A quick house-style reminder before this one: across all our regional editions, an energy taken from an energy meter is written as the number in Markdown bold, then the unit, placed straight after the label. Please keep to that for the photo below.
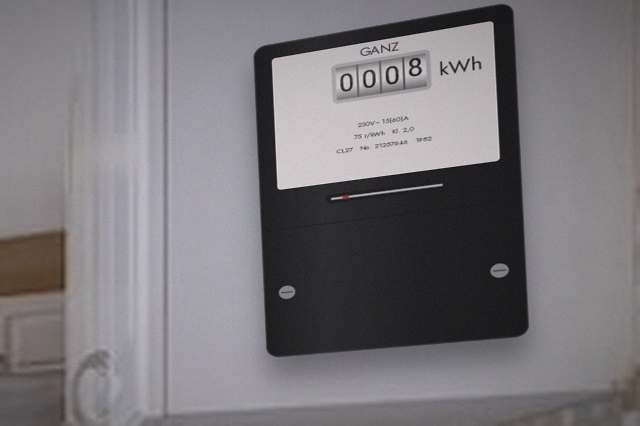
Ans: **8** kWh
